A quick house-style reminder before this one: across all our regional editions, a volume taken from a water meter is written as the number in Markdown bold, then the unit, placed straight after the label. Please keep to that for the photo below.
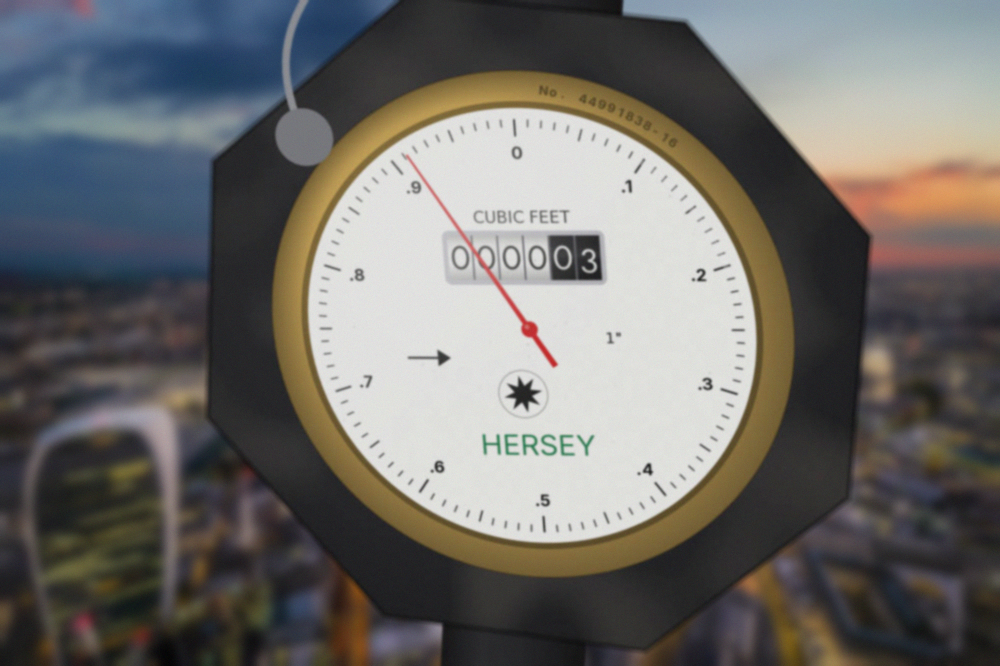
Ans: **2.91** ft³
